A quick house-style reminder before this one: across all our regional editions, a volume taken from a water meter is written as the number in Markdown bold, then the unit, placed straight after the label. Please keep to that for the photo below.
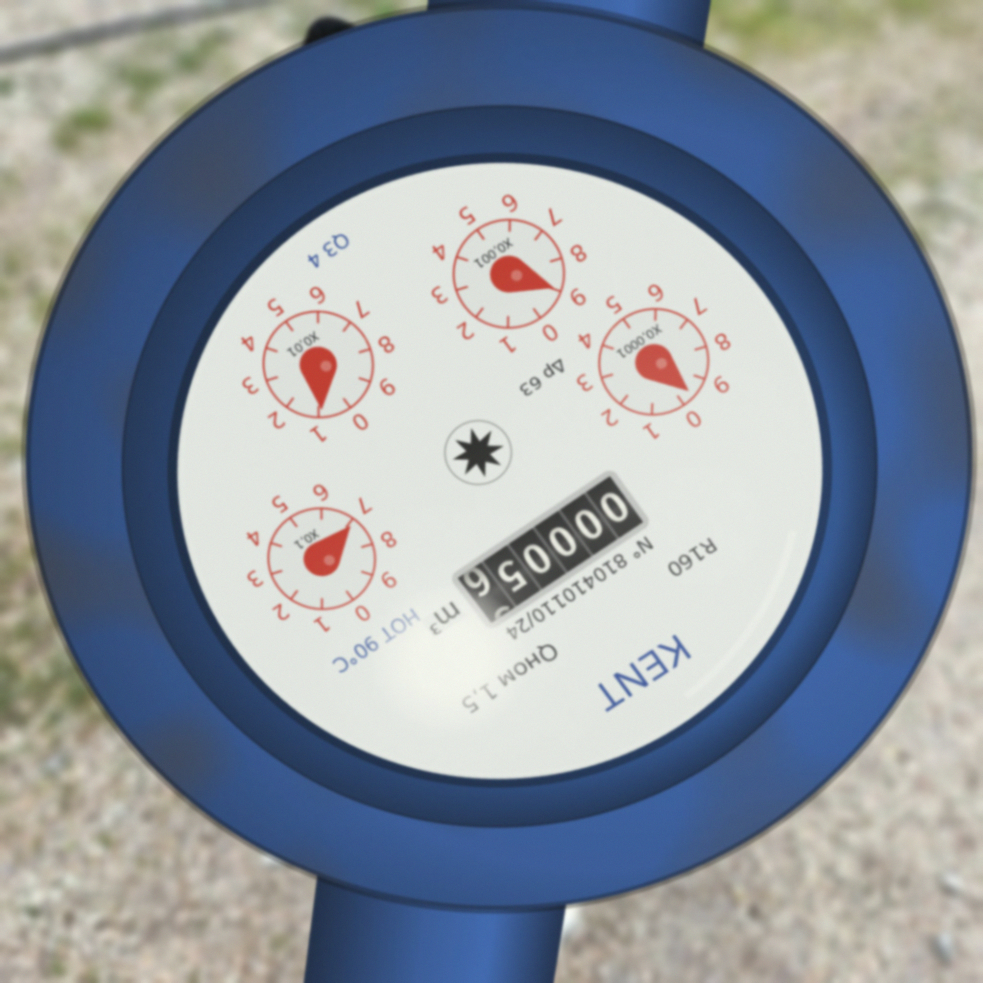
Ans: **55.7089** m³
